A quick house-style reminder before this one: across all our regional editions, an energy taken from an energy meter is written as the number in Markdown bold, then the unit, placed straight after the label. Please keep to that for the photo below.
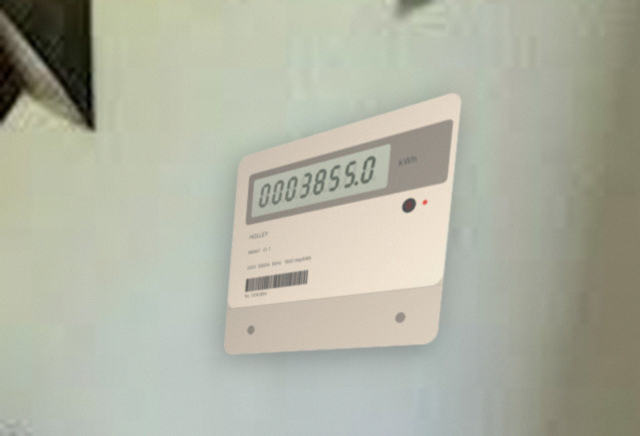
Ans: **3855.0** kWh
